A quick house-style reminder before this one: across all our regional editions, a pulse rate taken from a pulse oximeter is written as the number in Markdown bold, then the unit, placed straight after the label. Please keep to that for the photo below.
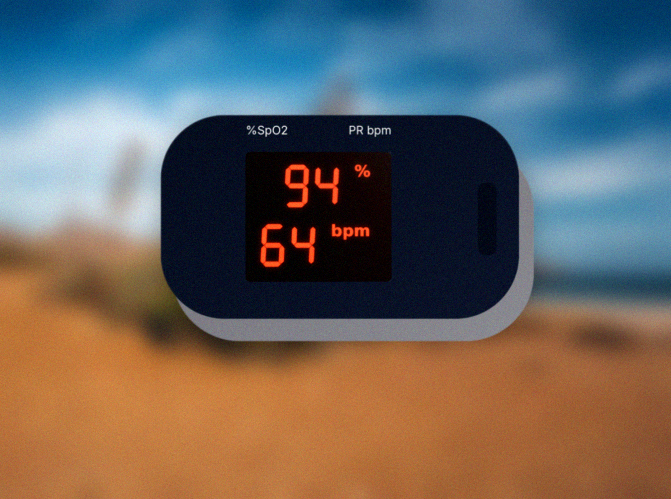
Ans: **64** bpm
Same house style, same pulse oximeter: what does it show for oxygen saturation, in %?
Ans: **94** %
